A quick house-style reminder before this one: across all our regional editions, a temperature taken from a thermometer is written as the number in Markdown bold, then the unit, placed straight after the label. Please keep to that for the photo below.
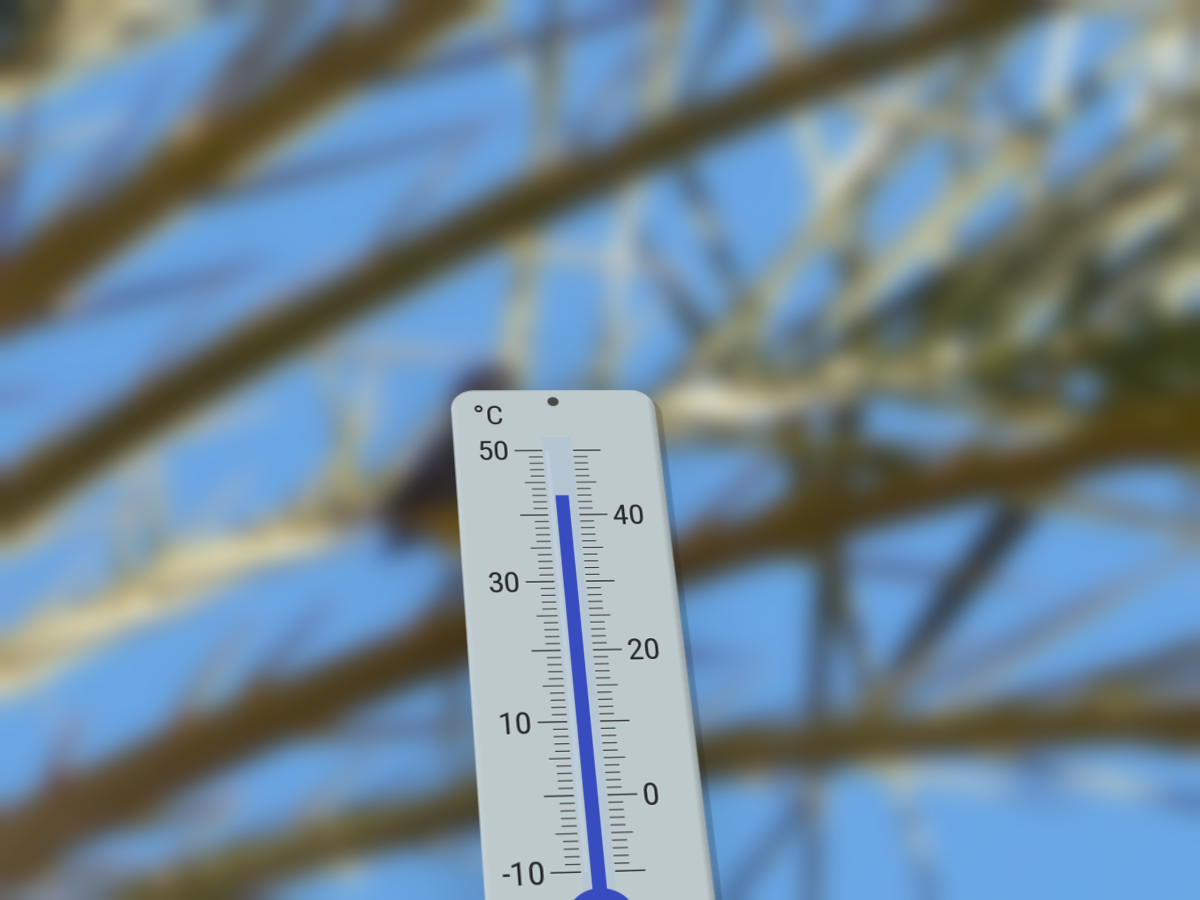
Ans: **43** °C
